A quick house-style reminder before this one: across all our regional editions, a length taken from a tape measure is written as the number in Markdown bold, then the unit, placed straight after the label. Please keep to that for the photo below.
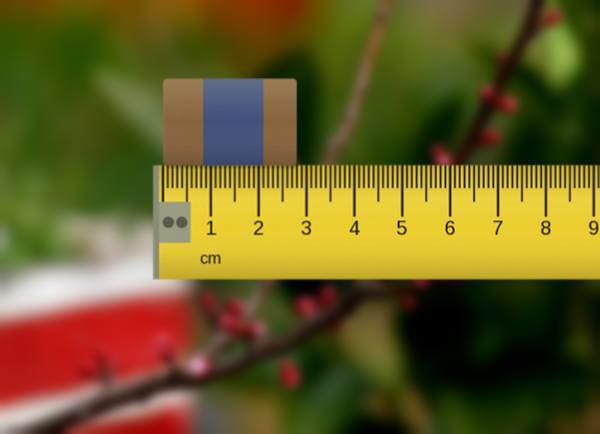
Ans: **2.8** cm
